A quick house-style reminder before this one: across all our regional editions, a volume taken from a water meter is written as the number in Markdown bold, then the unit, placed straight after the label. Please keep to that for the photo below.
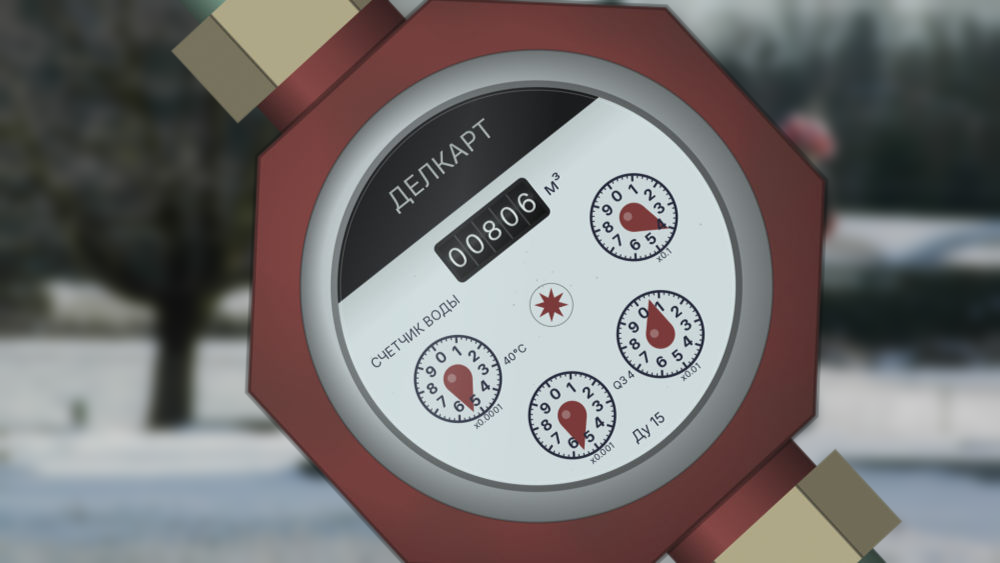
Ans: **806.4055** m³
